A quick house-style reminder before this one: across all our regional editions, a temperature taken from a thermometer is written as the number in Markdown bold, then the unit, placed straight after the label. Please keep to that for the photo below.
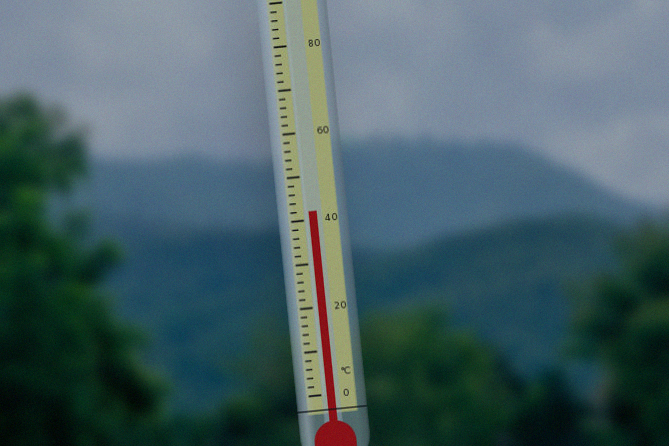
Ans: **42** °C
